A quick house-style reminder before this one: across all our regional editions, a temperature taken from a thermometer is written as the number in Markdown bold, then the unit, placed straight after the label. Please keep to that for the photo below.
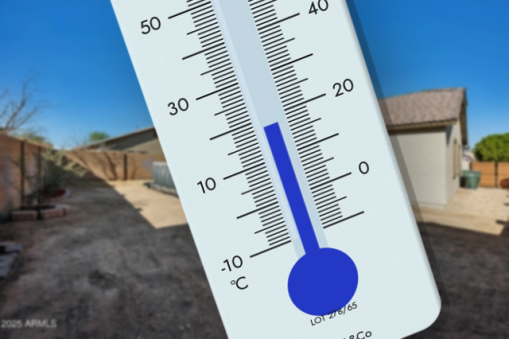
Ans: **18** °C
